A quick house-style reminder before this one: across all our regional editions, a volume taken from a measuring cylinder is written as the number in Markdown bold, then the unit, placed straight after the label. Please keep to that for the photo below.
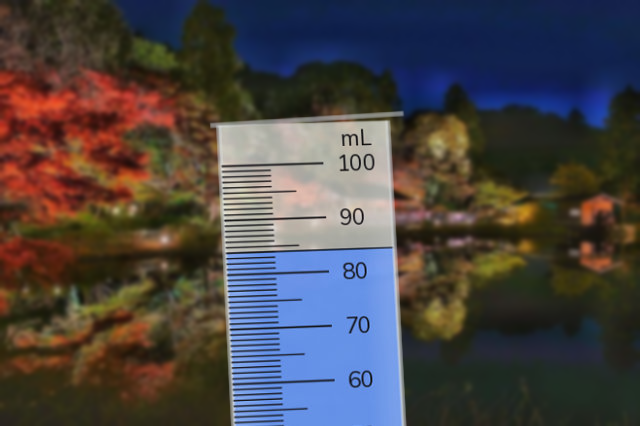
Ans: **84** mL
